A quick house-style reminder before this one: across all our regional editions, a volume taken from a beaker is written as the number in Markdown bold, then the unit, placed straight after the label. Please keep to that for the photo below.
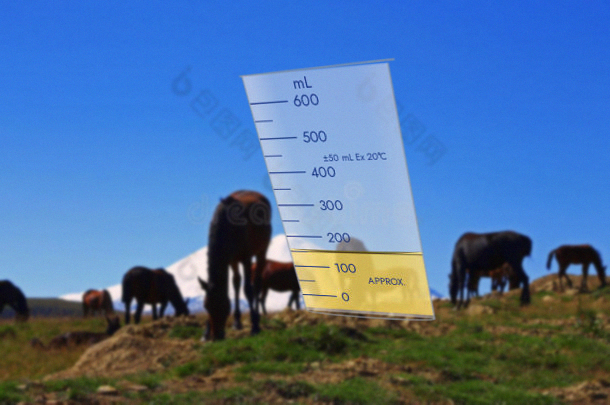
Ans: **150** mL
